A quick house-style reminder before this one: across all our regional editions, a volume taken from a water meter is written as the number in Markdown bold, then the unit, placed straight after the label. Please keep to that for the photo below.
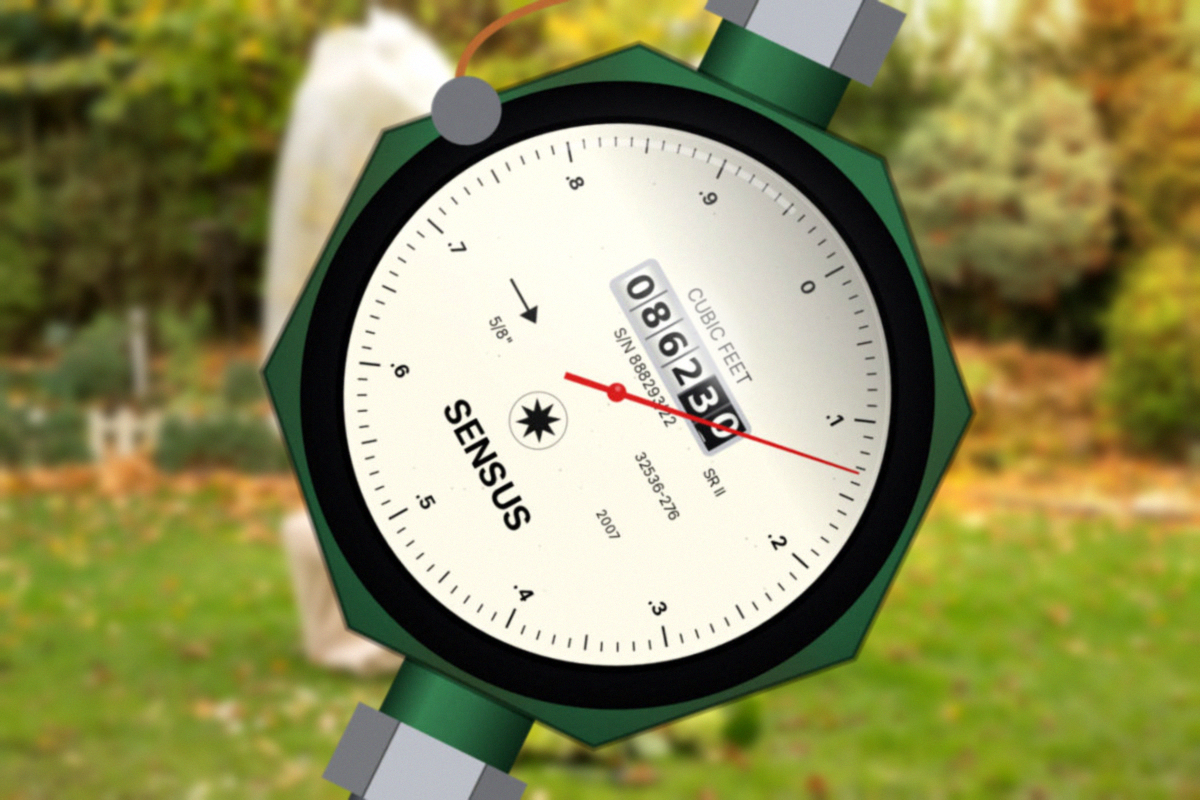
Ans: **86230.13** ft³
